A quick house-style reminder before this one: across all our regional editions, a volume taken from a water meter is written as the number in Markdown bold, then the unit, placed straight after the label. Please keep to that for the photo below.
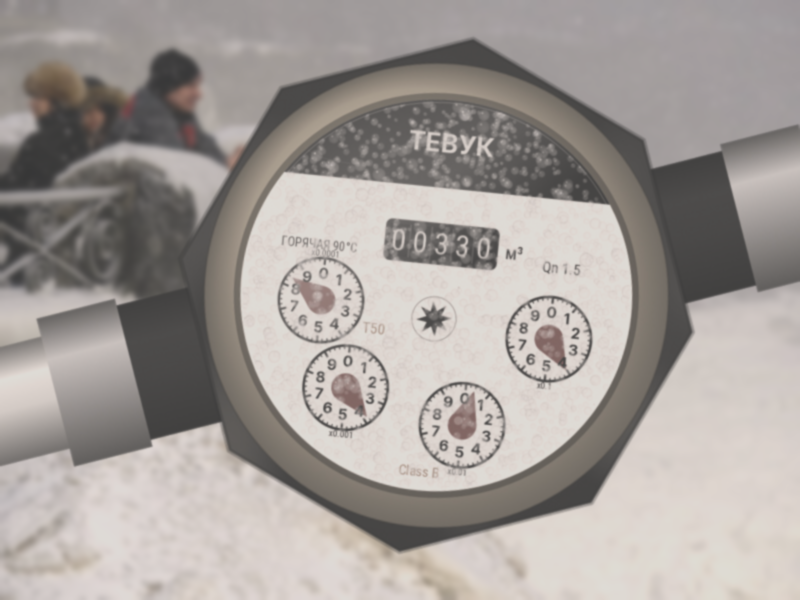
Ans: **330.4038** m³
